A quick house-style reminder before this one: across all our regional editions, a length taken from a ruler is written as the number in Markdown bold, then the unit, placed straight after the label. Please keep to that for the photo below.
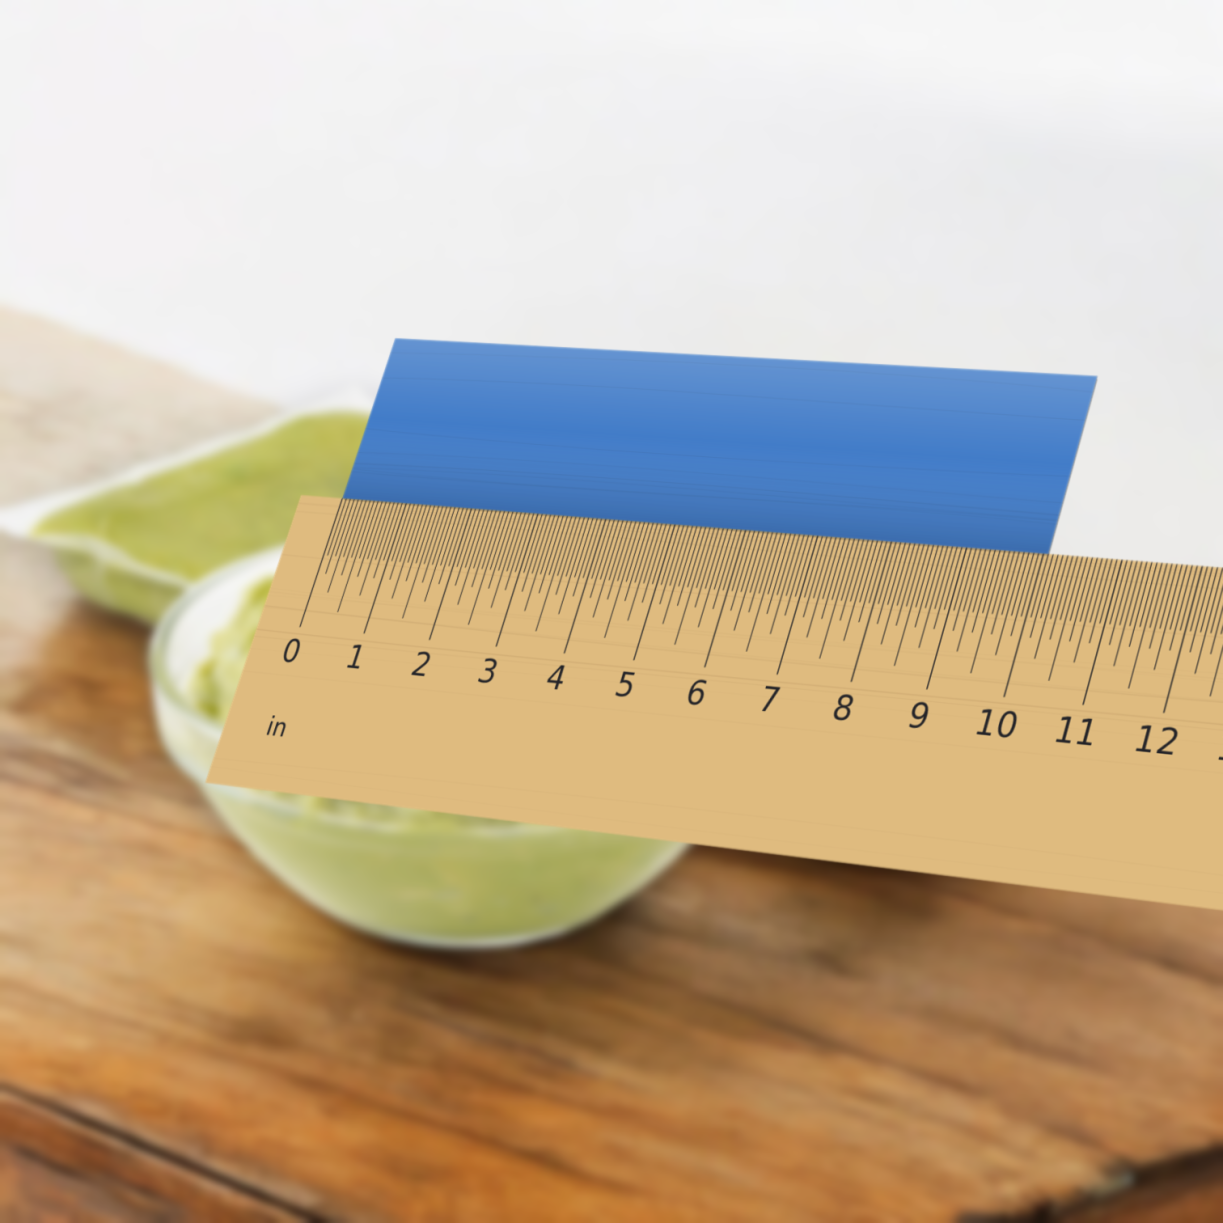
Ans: **10.0625** in
